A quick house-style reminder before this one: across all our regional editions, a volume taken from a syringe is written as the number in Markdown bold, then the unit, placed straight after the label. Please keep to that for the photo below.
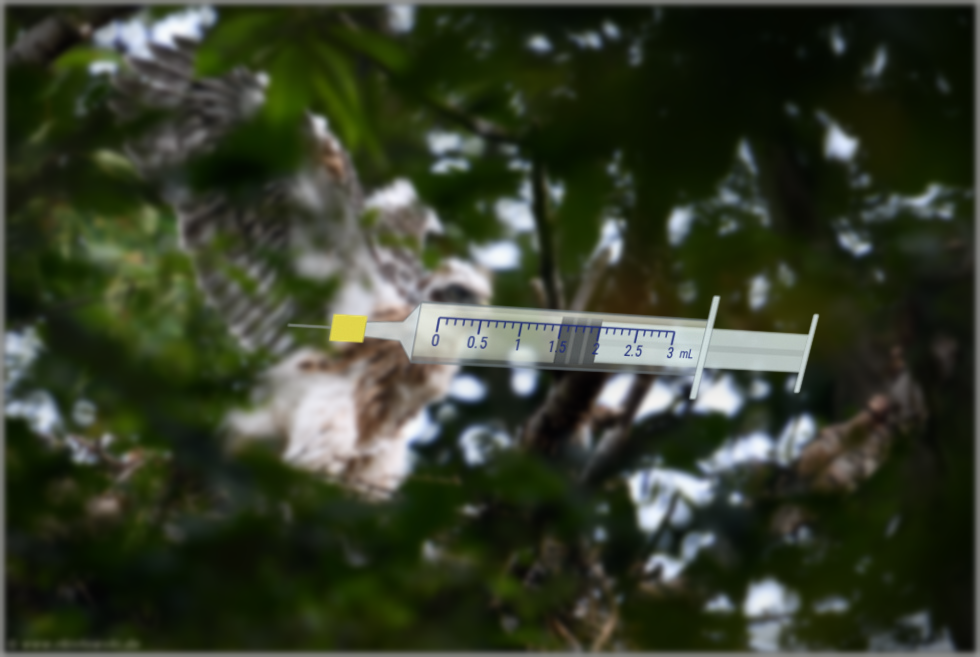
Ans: **1.5** mL
